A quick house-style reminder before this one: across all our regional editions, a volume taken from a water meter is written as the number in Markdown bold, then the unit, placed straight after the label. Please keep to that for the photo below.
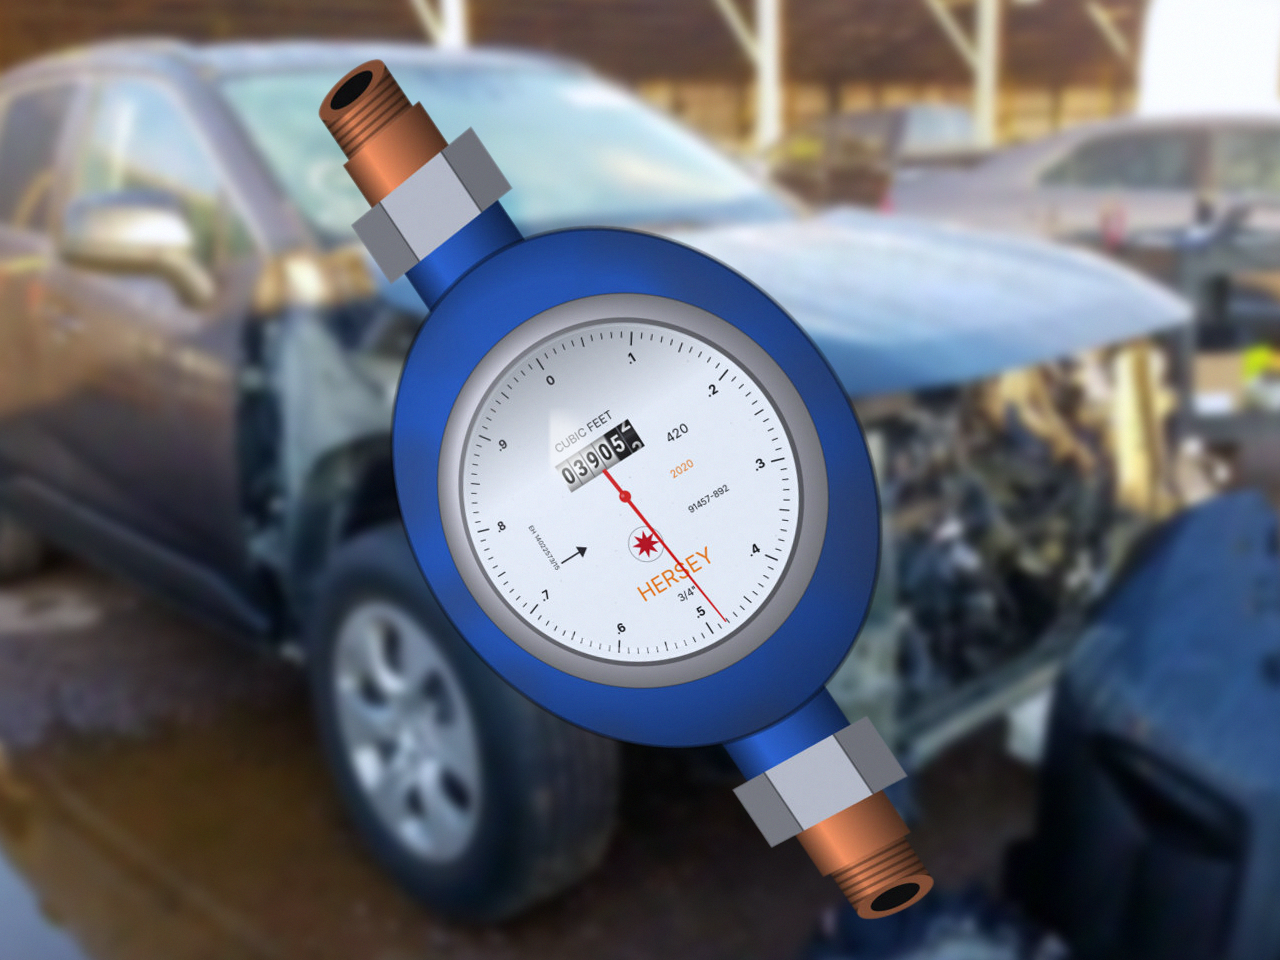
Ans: **39052.48** ft³
